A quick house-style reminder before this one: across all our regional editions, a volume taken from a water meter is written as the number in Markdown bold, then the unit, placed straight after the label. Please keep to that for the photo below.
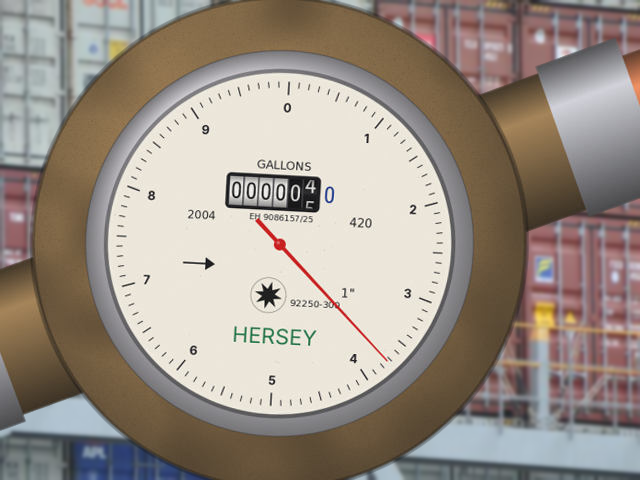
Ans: **43.7** gal
